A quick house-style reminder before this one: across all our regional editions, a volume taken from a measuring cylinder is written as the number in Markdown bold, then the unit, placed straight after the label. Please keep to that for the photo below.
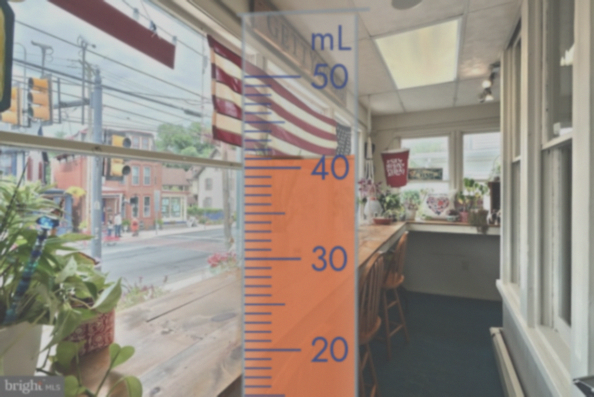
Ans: **41** mL
